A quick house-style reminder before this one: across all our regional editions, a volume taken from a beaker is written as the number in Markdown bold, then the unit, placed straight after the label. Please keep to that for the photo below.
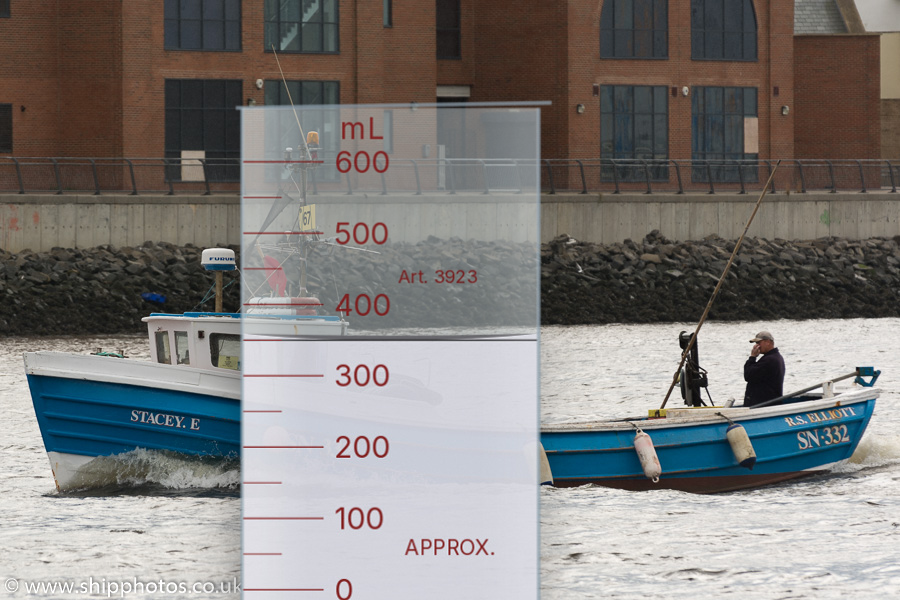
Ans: **350** mL
